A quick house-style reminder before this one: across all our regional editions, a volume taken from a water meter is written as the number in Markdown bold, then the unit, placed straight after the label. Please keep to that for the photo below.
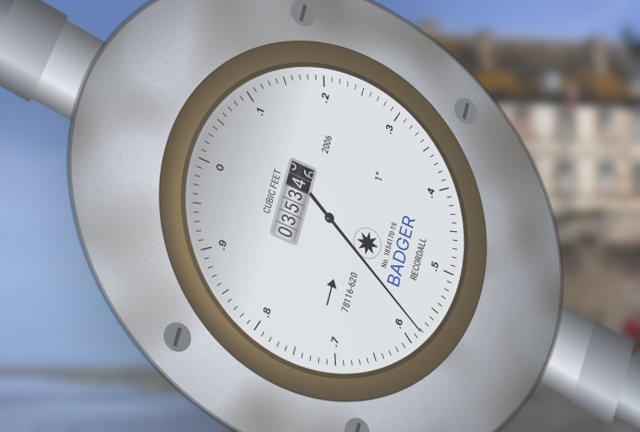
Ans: **35345.58** ft³
